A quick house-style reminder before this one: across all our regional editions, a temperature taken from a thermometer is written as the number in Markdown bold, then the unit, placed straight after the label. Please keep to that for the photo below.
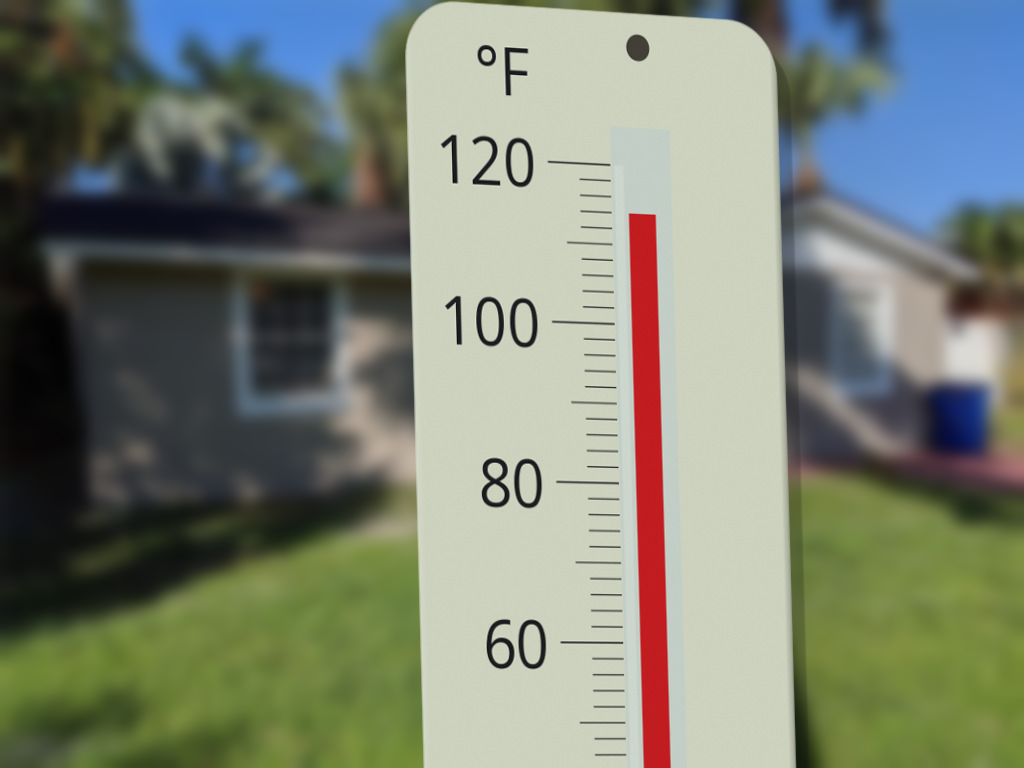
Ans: **114** °F
